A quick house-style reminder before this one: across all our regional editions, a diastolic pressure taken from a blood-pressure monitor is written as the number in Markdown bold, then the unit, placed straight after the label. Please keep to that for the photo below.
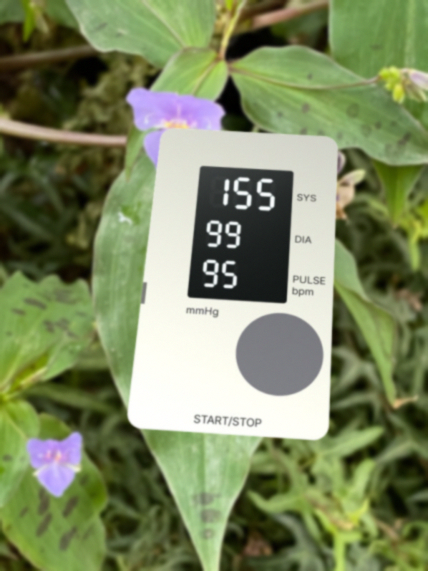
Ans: **99** mmHg
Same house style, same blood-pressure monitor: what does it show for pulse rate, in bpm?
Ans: **95** bpm
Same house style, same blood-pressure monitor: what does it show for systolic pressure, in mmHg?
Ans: **155** mmHg
